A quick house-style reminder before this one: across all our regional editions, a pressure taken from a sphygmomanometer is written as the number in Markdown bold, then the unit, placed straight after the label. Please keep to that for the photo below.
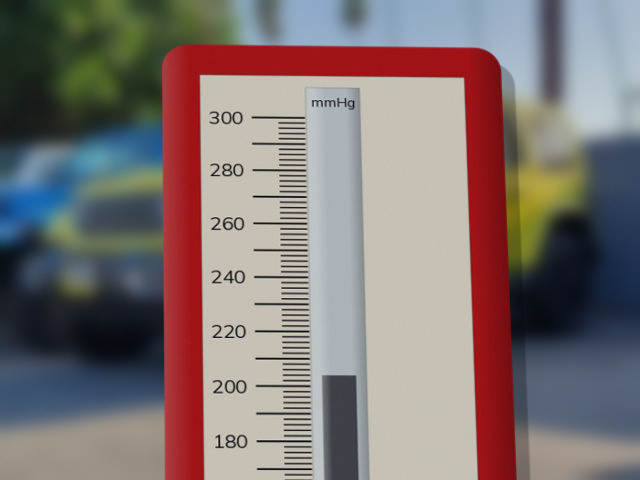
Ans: **204** mmHg
